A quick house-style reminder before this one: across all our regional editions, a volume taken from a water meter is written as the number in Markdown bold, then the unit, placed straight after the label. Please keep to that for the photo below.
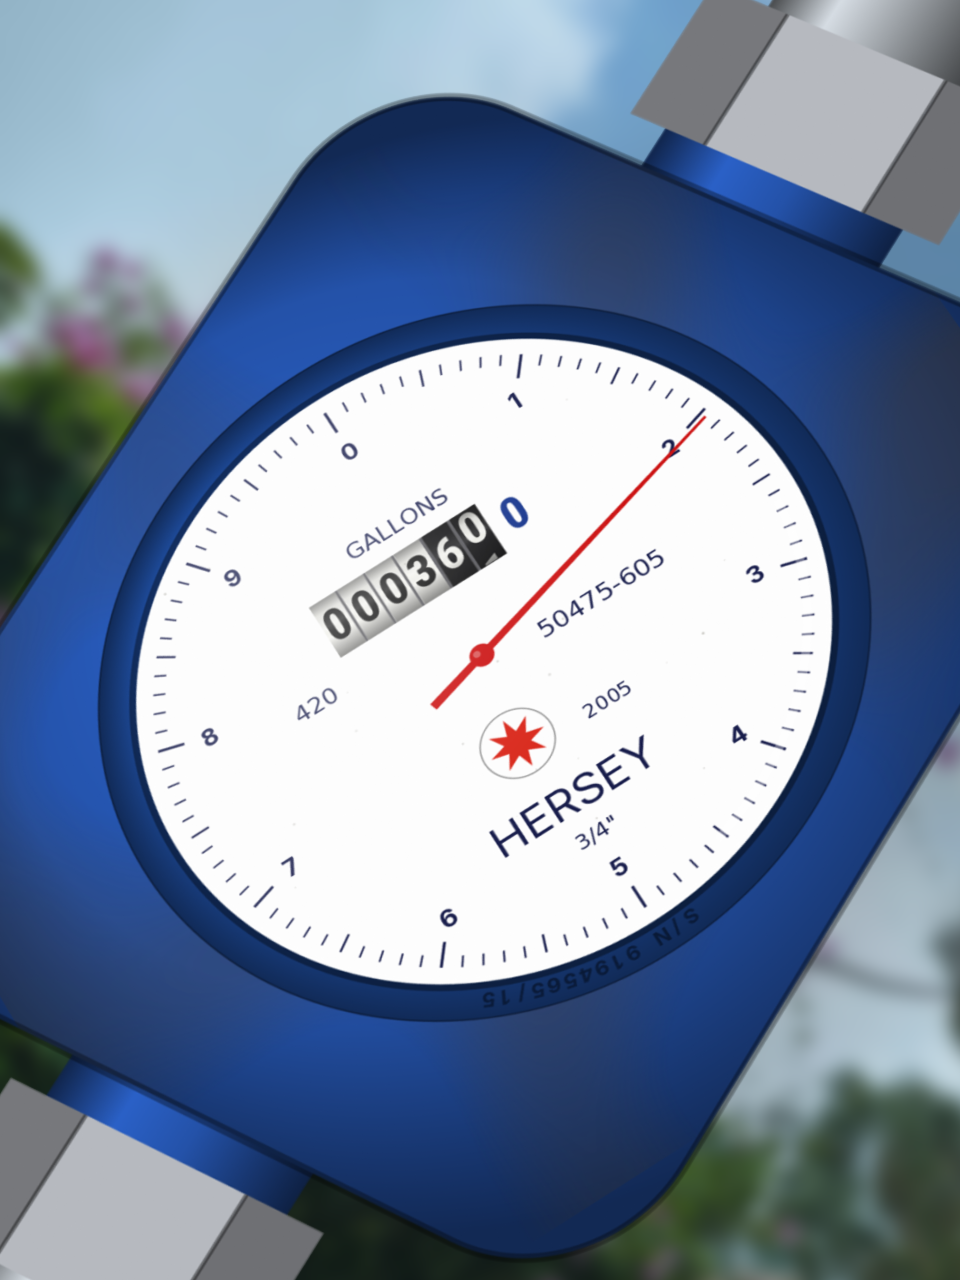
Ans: **3602.0** gal
